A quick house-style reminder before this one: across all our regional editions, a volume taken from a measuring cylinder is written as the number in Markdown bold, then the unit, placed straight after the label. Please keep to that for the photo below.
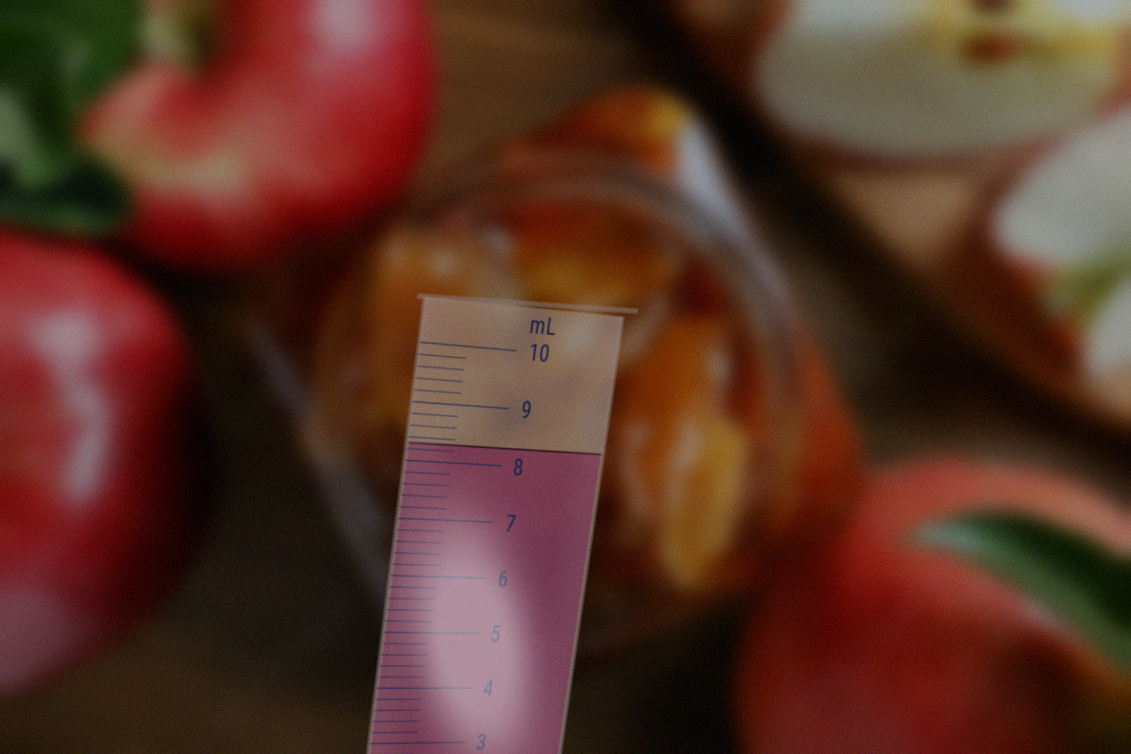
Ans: **8.3** mL
